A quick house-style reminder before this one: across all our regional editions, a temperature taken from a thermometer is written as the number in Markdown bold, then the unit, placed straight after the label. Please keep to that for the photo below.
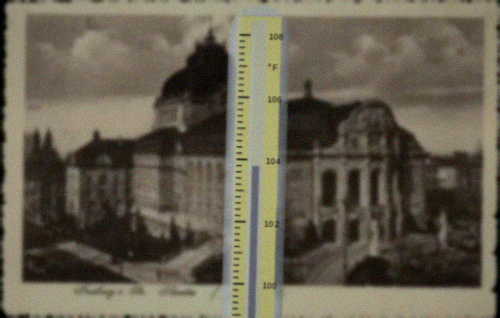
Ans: **103.8** °F
